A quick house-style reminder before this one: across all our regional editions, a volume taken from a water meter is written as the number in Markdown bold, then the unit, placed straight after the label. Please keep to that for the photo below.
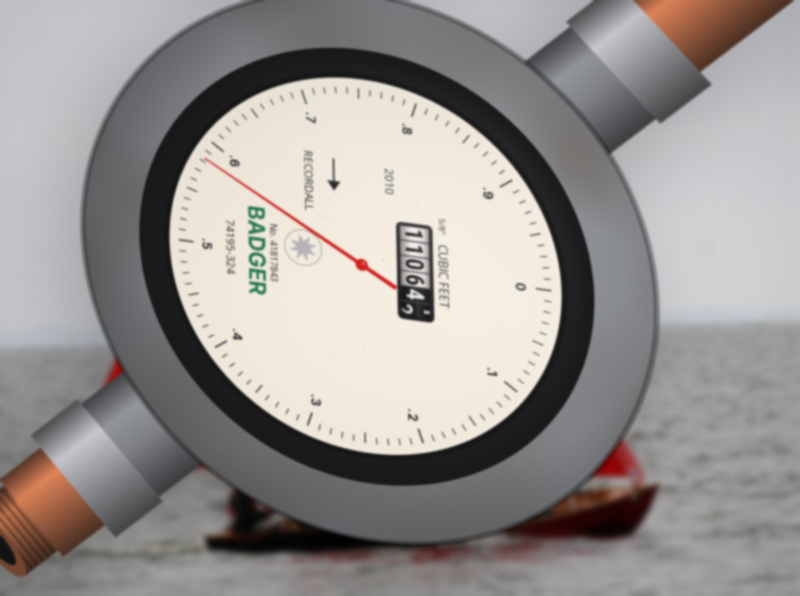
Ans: **110641.58** ft³
